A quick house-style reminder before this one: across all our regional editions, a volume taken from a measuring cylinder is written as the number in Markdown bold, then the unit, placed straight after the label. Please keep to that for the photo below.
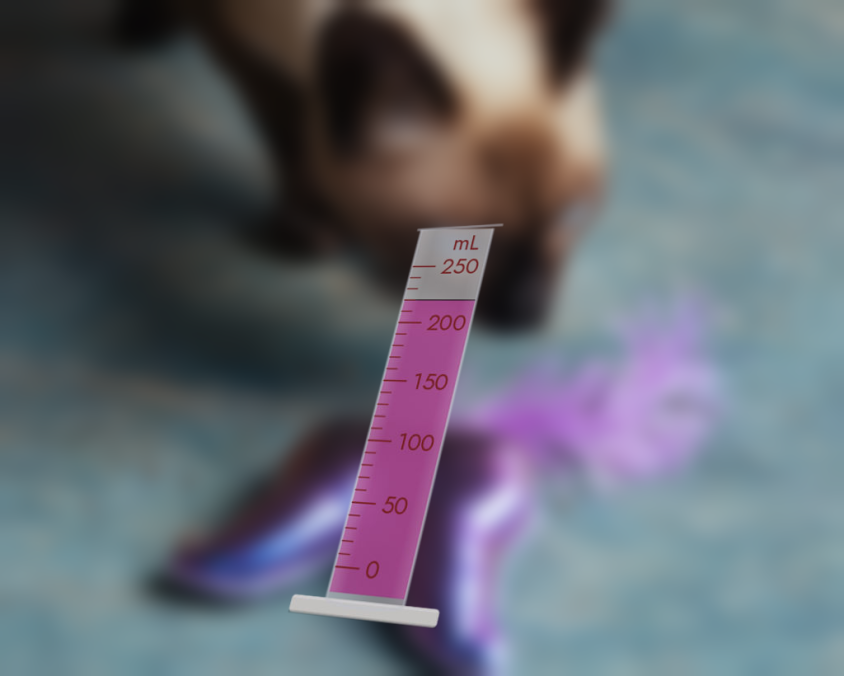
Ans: **220** mL
